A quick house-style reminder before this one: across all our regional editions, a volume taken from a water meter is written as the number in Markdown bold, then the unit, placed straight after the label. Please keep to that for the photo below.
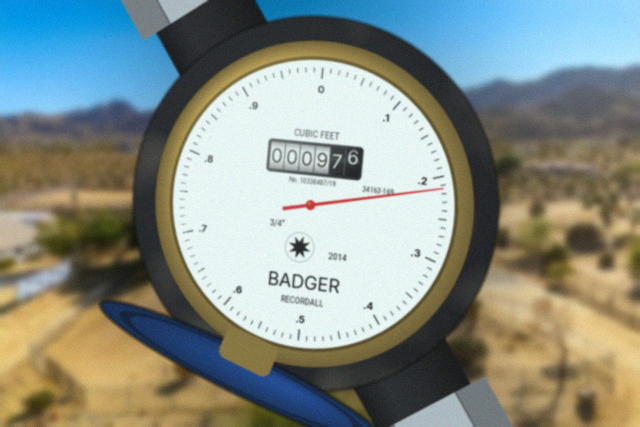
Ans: **976.21** ft³
